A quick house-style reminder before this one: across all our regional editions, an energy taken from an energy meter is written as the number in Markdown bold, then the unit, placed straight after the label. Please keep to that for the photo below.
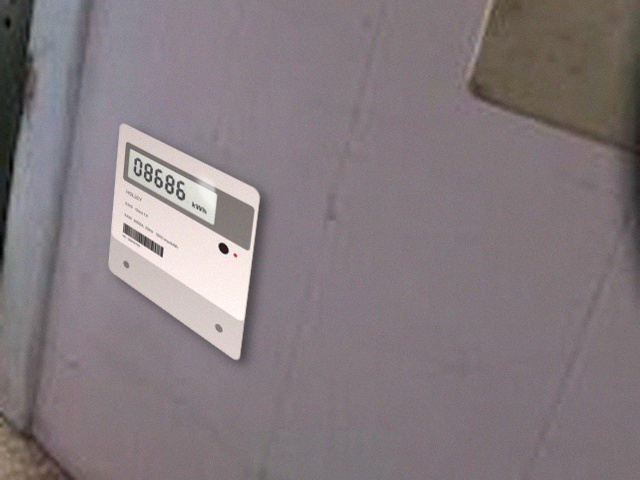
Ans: **8686** kWh
